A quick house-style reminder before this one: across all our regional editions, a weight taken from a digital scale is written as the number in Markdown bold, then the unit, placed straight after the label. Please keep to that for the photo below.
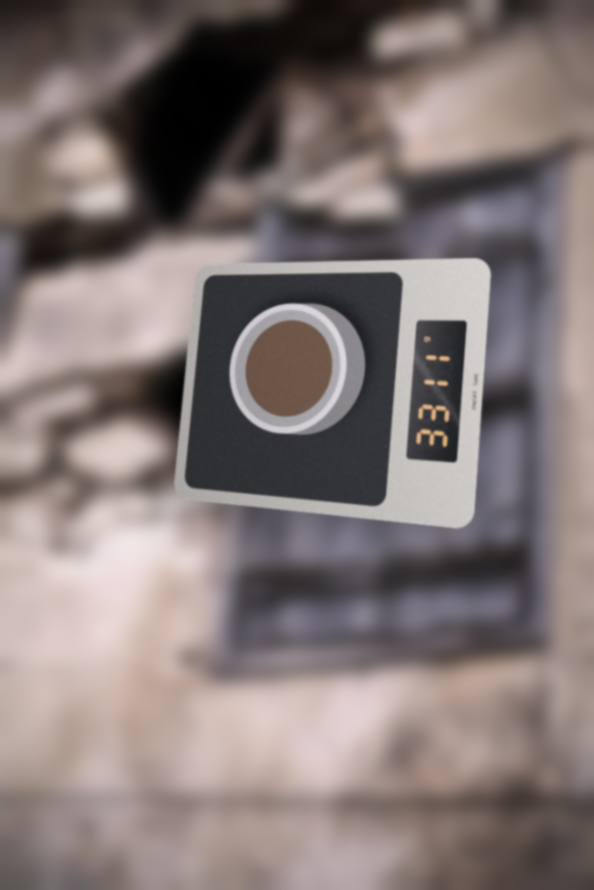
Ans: **3311** g
